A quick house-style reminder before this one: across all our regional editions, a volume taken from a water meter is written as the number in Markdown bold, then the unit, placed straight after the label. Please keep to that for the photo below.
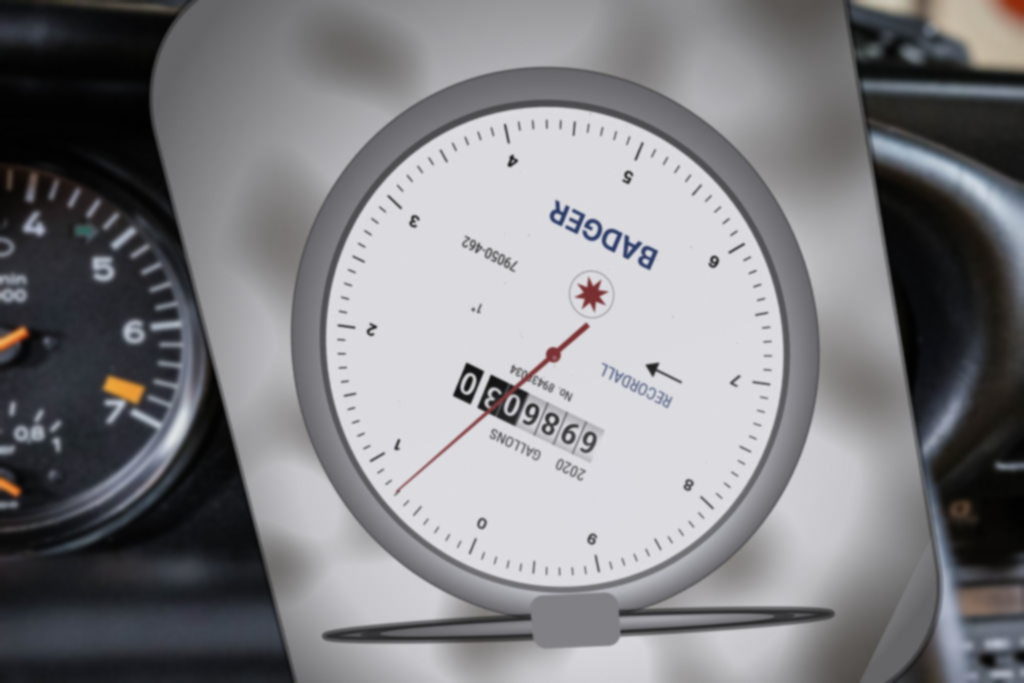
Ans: **6986030.7** gal
